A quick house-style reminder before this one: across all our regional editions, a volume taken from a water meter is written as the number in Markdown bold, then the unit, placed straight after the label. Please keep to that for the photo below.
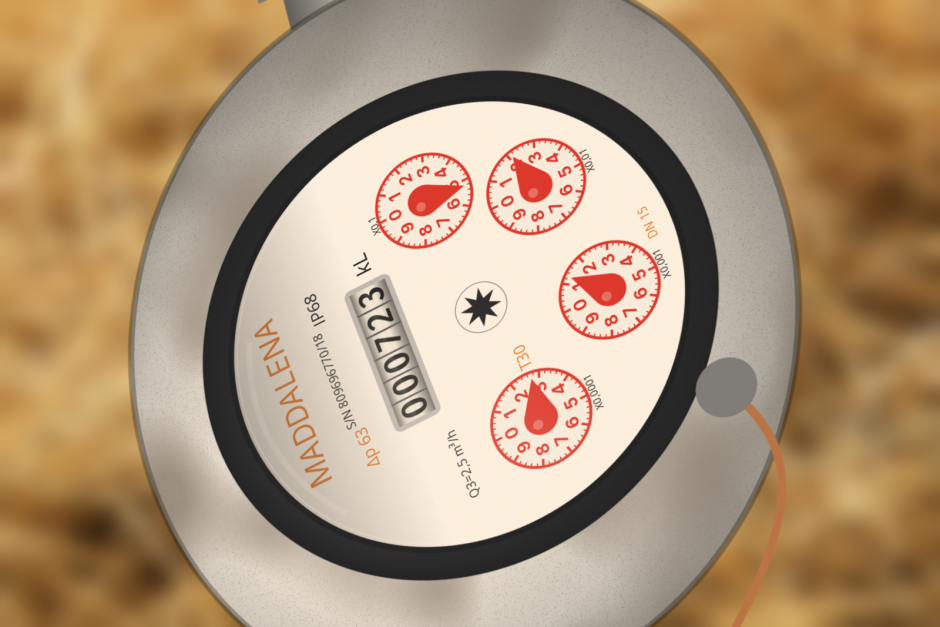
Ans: **723.5212** kL
